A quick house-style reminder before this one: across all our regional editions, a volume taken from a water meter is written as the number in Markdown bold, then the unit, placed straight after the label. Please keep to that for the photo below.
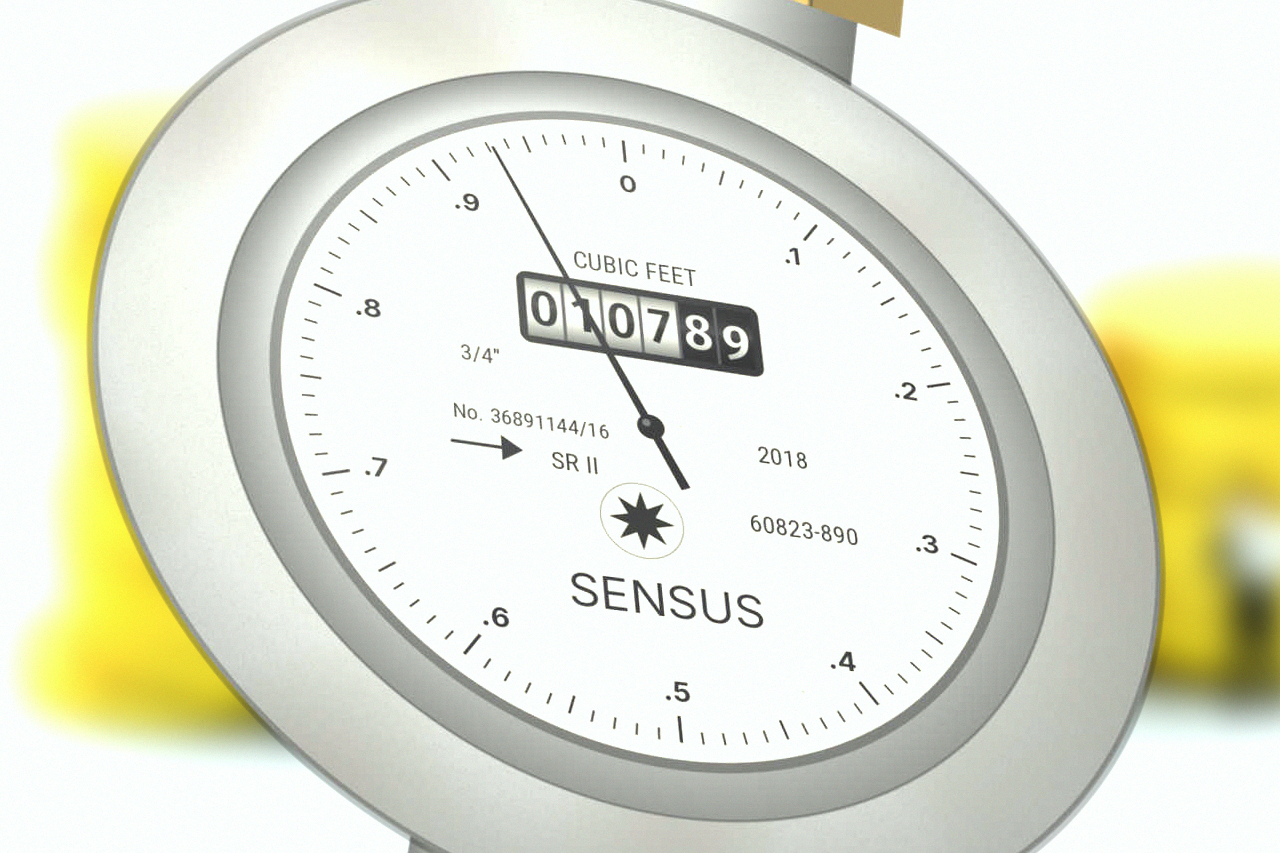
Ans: **10788.93** ft³
